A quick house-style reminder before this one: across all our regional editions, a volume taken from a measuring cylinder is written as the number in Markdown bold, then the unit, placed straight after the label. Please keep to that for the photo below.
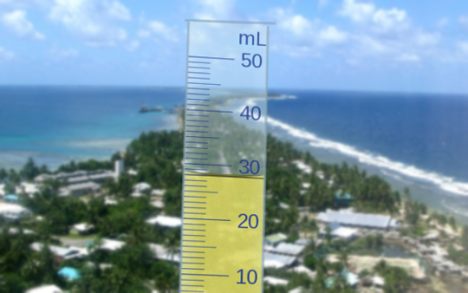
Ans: **28** mL
